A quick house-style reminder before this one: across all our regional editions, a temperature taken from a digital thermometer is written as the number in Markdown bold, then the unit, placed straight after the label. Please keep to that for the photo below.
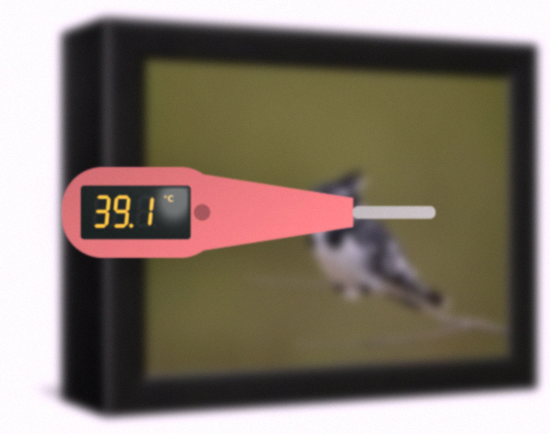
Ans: **39.1** °C
